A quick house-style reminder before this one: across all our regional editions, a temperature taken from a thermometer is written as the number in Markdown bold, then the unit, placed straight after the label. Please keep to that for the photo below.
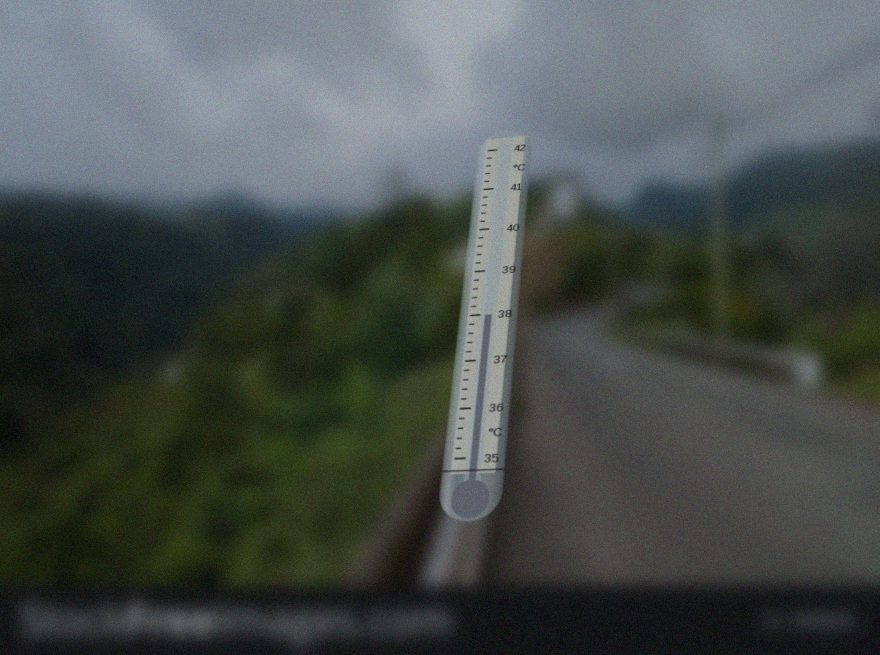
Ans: **38** °C
